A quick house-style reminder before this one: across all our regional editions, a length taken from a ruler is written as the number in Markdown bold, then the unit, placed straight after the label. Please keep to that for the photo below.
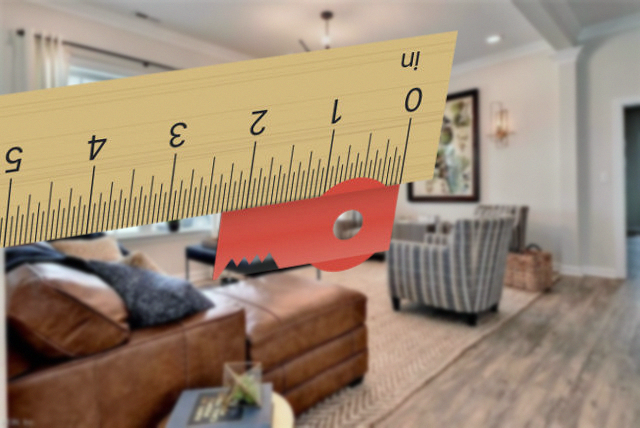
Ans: **2.3125** in
